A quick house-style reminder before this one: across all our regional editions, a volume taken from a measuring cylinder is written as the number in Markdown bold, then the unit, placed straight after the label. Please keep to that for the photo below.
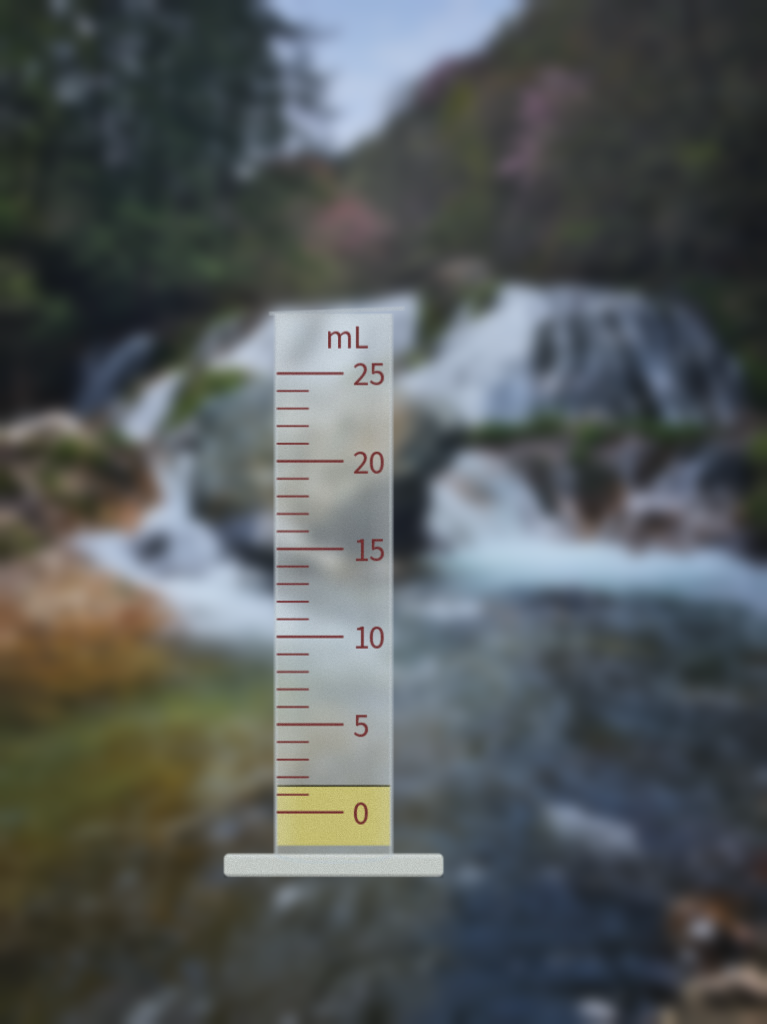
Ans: **1.5** mL
